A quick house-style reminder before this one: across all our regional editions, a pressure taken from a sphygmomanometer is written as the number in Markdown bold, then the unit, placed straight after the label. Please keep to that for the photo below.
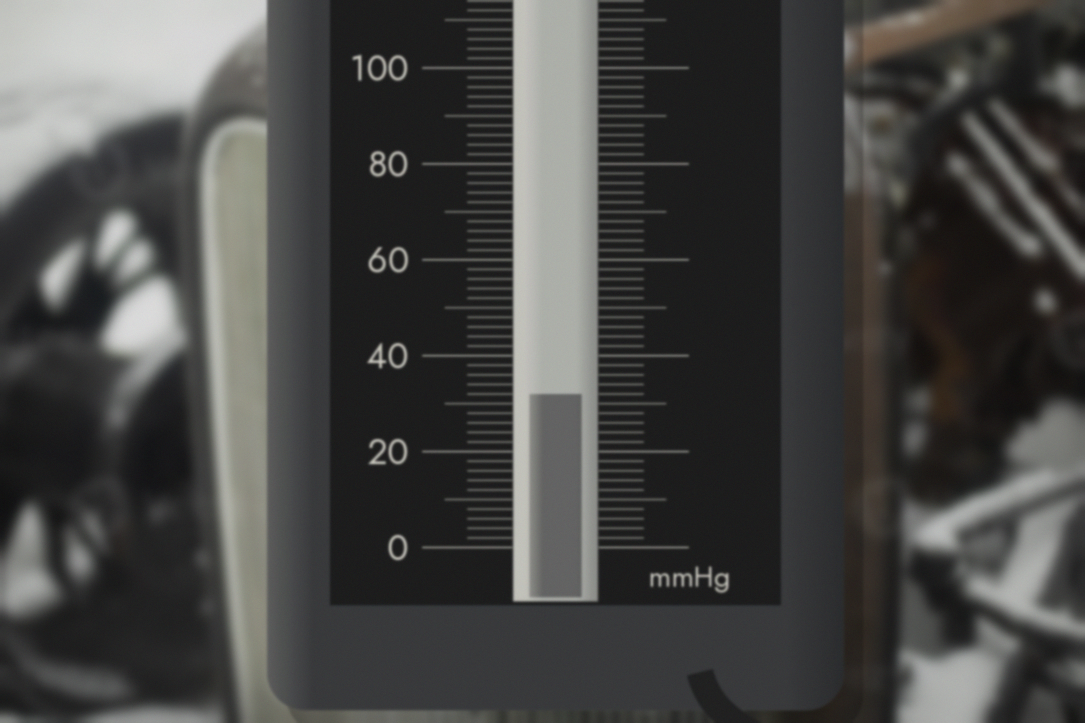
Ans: **32** mmHg
